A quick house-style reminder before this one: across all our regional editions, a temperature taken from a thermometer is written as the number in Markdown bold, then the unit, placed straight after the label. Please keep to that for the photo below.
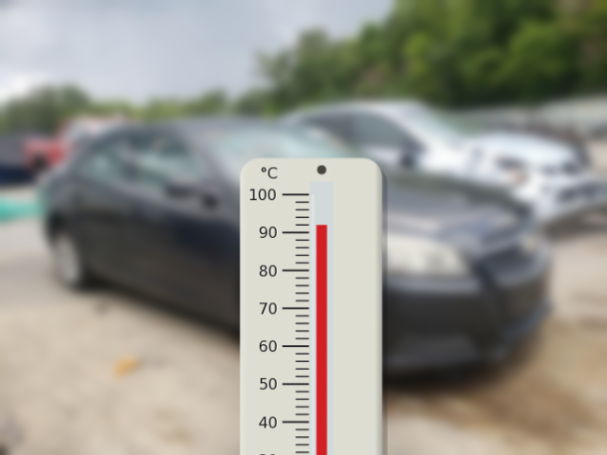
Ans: **92** °C
